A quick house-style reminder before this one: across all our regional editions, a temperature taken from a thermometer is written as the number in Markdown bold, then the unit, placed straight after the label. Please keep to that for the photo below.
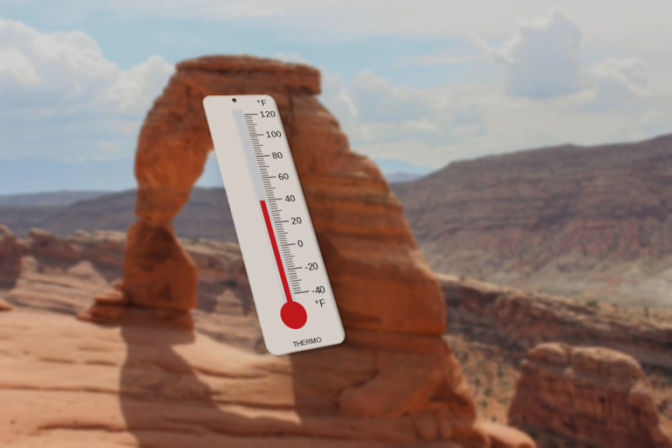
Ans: **40** °F
